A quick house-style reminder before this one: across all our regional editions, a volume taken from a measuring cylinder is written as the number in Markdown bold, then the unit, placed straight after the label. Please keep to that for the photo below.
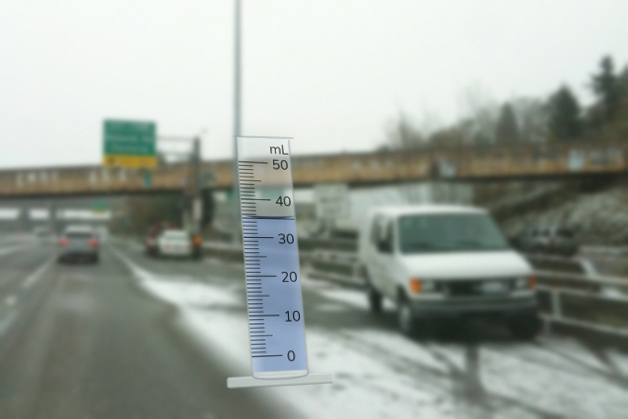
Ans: **35** mL
